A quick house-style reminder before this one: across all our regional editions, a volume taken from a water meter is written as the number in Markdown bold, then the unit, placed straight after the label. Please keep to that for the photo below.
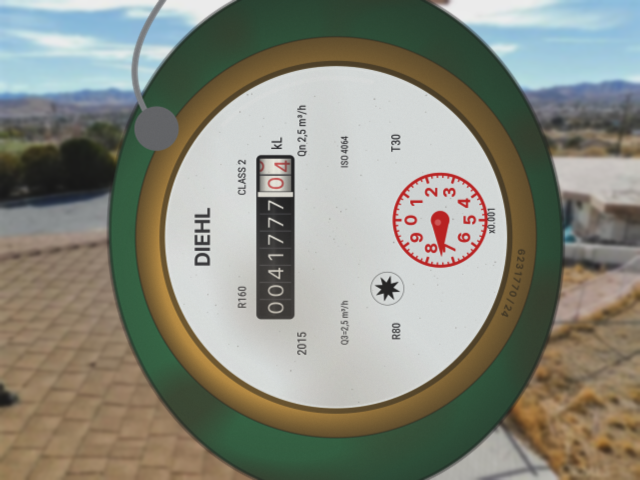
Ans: **41777.037** kL
